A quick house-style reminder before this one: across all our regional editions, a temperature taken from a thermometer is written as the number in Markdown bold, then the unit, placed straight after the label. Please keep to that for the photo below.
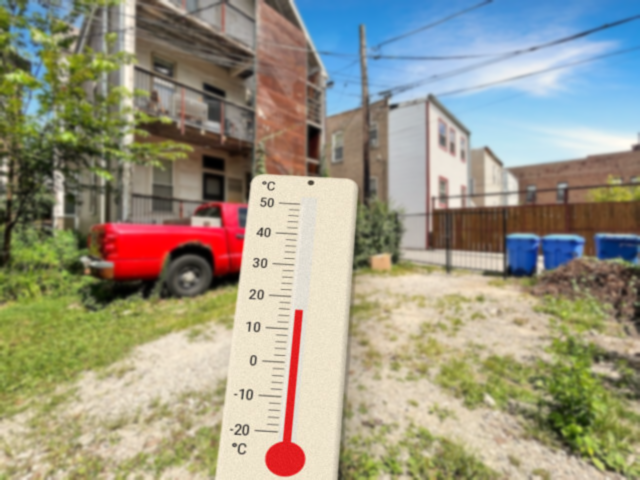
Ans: **16** °C
